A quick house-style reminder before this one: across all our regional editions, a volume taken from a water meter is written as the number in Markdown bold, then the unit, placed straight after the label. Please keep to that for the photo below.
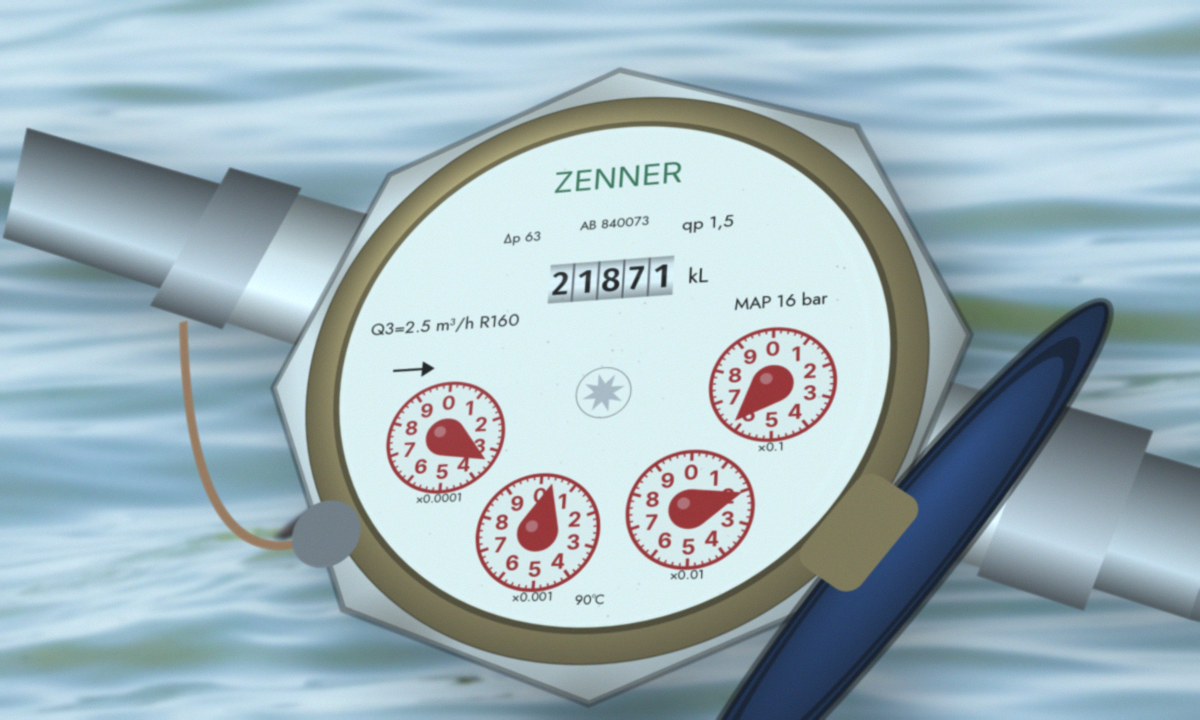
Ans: **21871.6203** kL
